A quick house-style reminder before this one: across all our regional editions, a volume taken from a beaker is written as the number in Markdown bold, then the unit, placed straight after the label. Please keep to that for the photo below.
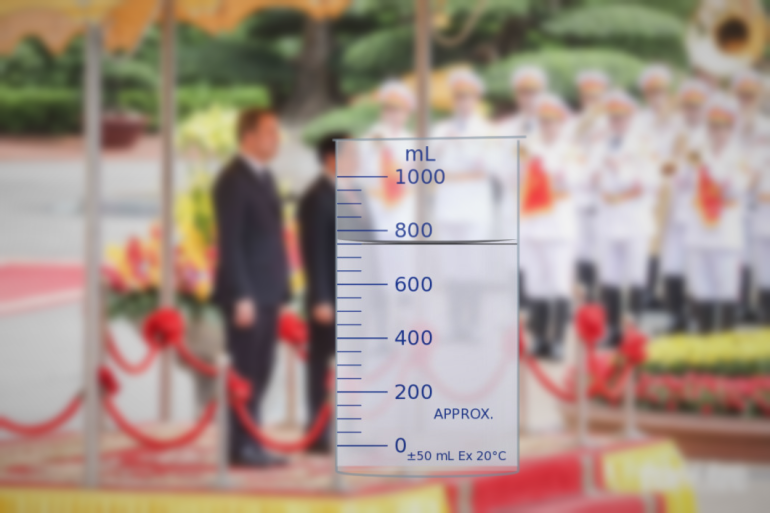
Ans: **750** mL
